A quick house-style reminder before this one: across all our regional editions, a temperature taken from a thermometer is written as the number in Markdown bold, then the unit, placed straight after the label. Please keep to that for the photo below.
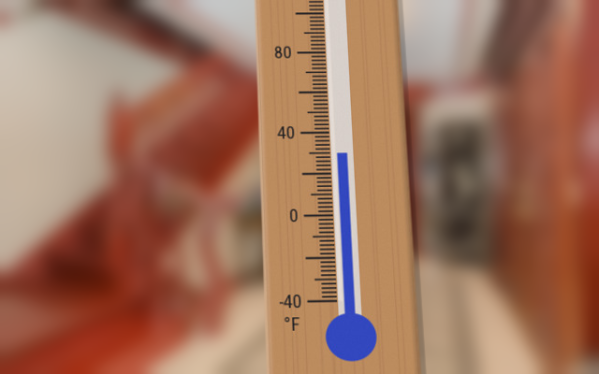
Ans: **30** °F
